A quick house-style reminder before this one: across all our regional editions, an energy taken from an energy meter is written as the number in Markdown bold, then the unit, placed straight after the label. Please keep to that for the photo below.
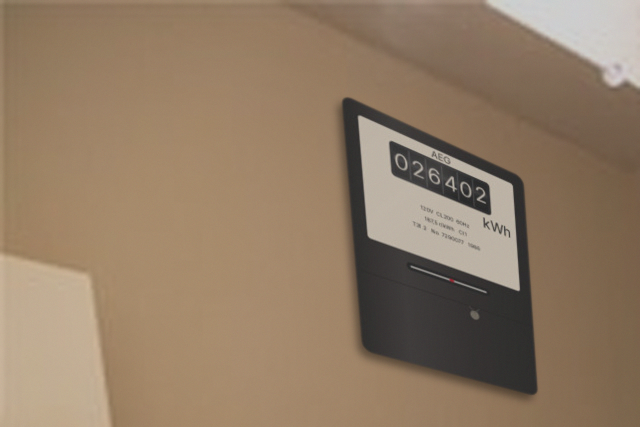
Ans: **26402** kWh
